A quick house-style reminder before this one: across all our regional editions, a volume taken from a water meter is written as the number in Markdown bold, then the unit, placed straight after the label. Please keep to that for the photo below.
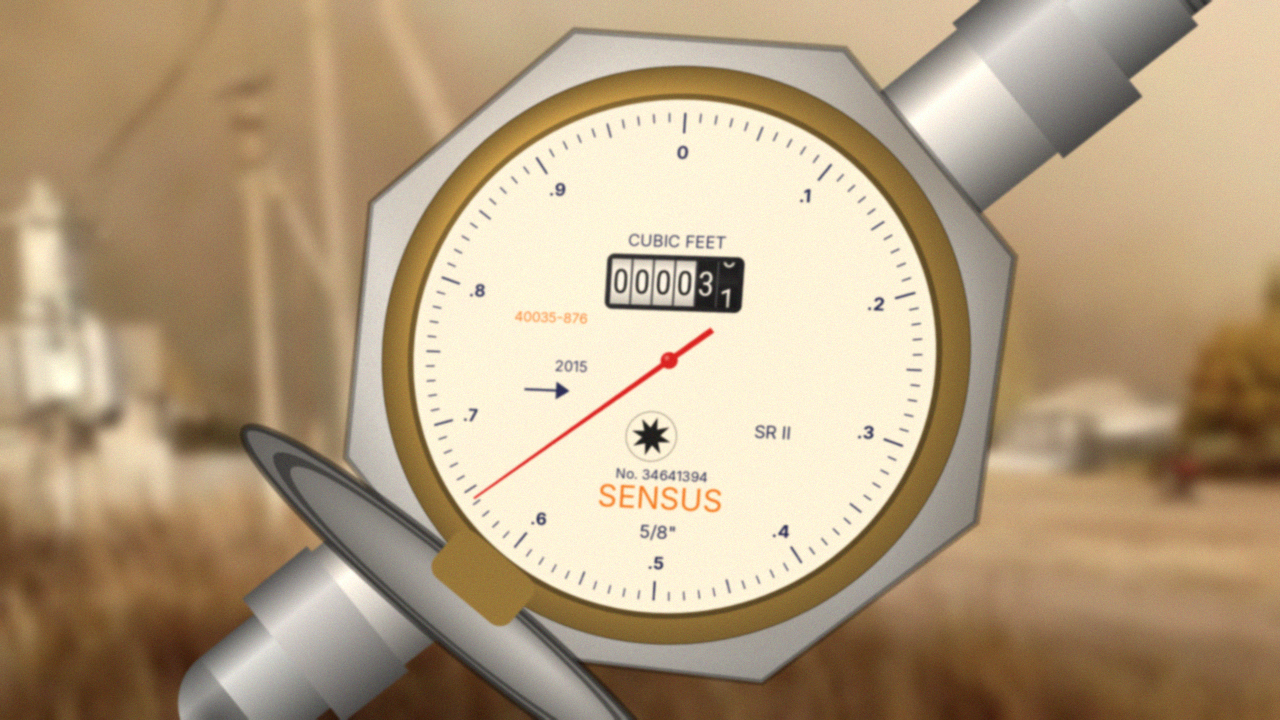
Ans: **30.64** ft³
